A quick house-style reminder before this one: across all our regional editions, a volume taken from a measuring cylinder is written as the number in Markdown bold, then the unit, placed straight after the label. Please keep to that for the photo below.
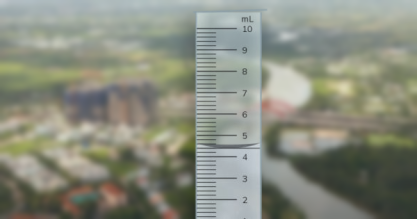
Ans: **4.4** mL
